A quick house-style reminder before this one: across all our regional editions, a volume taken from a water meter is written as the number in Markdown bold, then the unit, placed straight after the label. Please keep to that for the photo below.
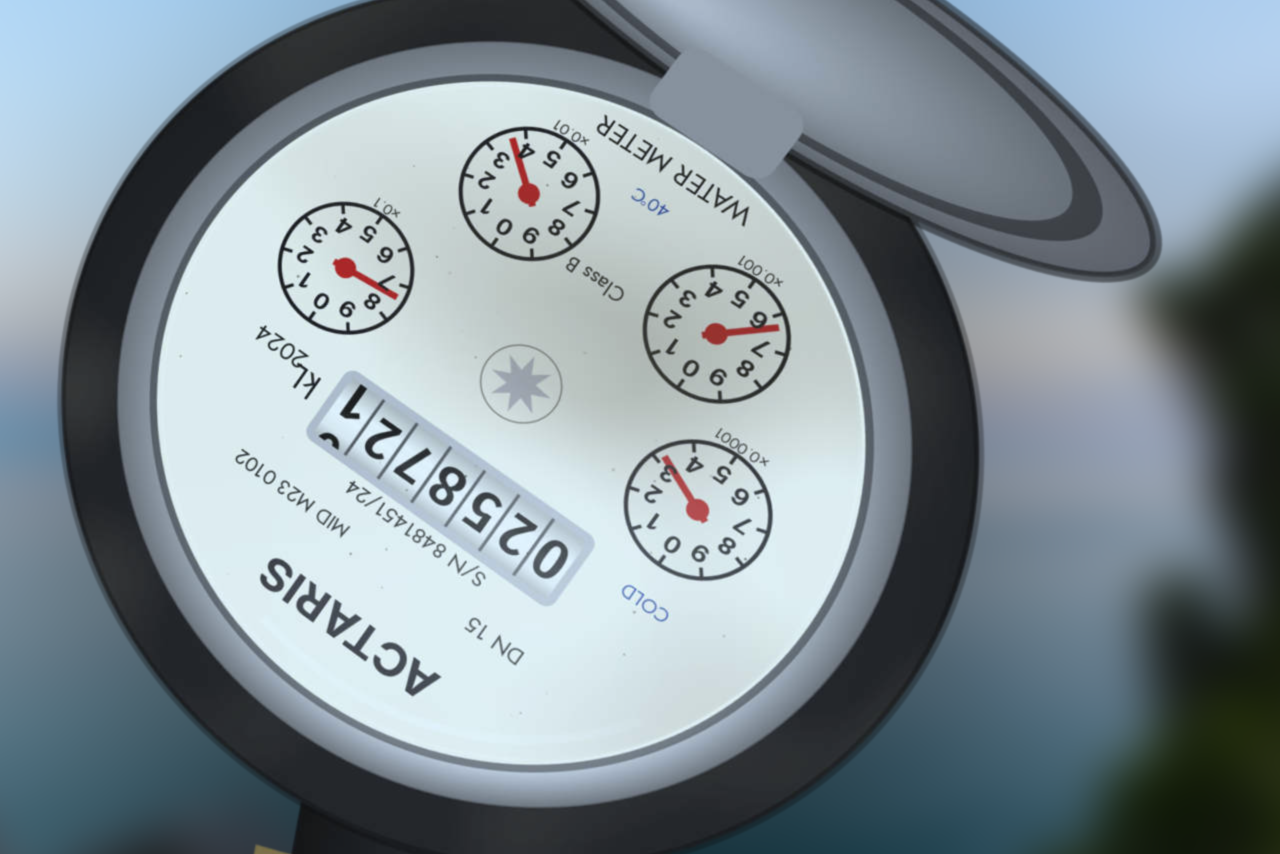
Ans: **258720.7363** kL
